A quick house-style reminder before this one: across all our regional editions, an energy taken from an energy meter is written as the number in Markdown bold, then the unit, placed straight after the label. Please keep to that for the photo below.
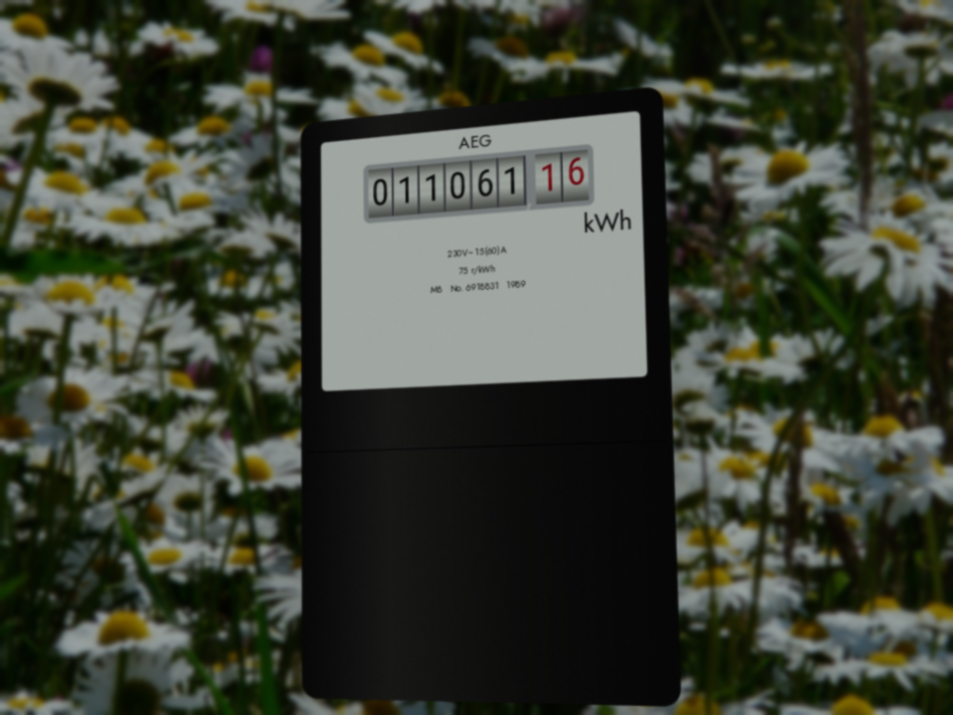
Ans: **11061.16** kWh
